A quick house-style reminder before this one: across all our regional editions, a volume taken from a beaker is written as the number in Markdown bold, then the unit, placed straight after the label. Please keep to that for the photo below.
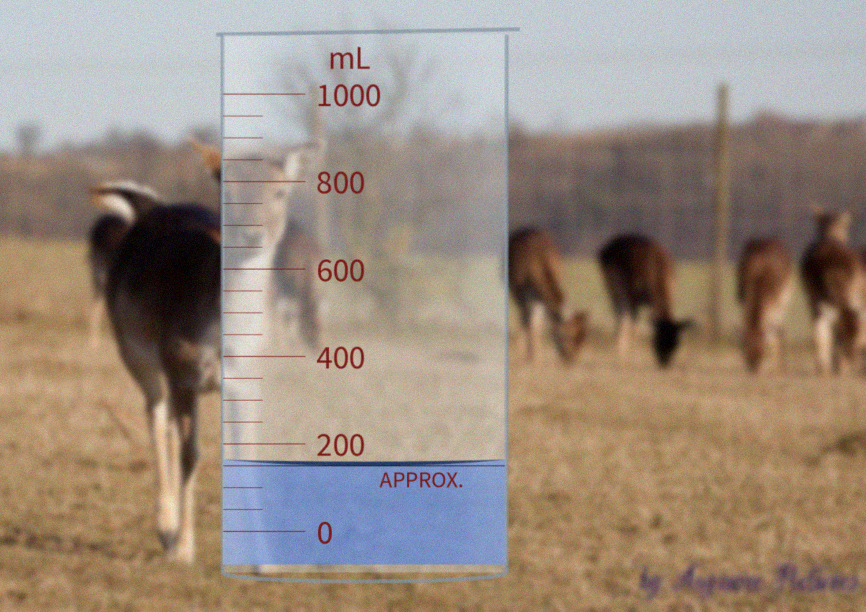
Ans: **150** mL
